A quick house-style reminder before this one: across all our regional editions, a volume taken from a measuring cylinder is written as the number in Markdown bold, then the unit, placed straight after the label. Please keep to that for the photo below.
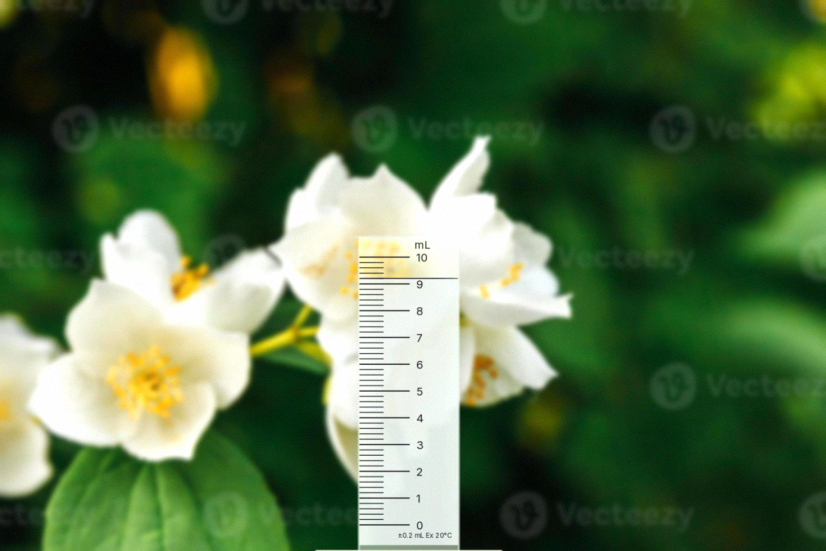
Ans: **9.2** mL
